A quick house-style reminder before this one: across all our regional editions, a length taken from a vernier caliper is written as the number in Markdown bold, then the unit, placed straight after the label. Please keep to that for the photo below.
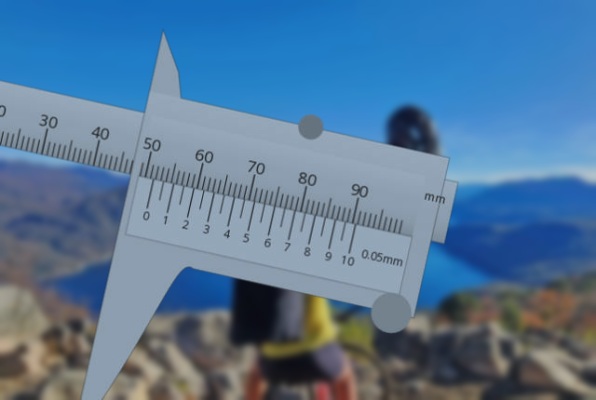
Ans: **51.6** mm
